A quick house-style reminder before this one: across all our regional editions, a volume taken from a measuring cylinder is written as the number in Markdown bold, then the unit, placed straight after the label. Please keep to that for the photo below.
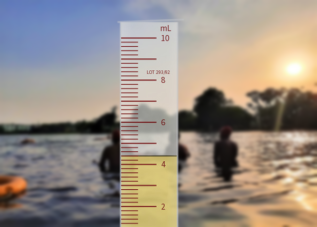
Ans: **4.4** mL
